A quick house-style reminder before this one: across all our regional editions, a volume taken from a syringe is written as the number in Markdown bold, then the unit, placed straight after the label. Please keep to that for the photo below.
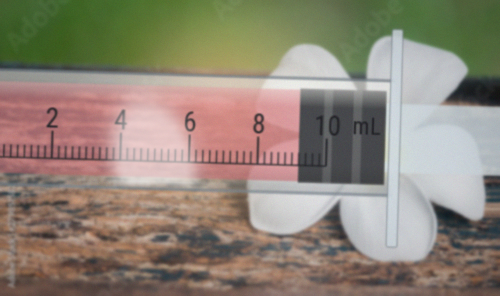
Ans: **9.2** mL
